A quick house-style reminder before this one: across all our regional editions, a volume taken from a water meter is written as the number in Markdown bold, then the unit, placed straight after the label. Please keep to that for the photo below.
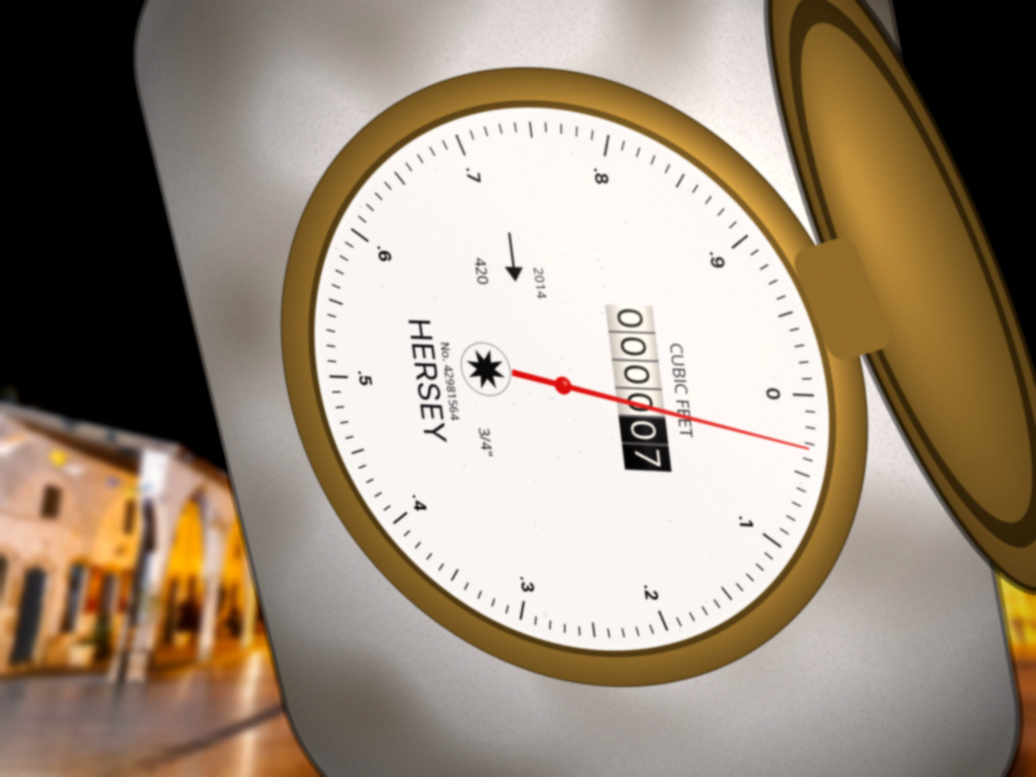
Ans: **7.03** ft³
